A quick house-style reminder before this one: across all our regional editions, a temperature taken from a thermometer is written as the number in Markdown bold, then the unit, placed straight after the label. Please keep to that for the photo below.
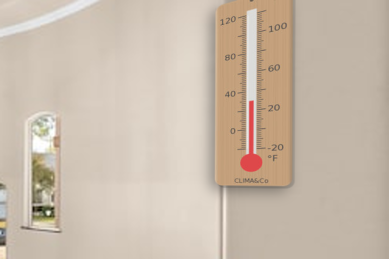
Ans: **30** °F
